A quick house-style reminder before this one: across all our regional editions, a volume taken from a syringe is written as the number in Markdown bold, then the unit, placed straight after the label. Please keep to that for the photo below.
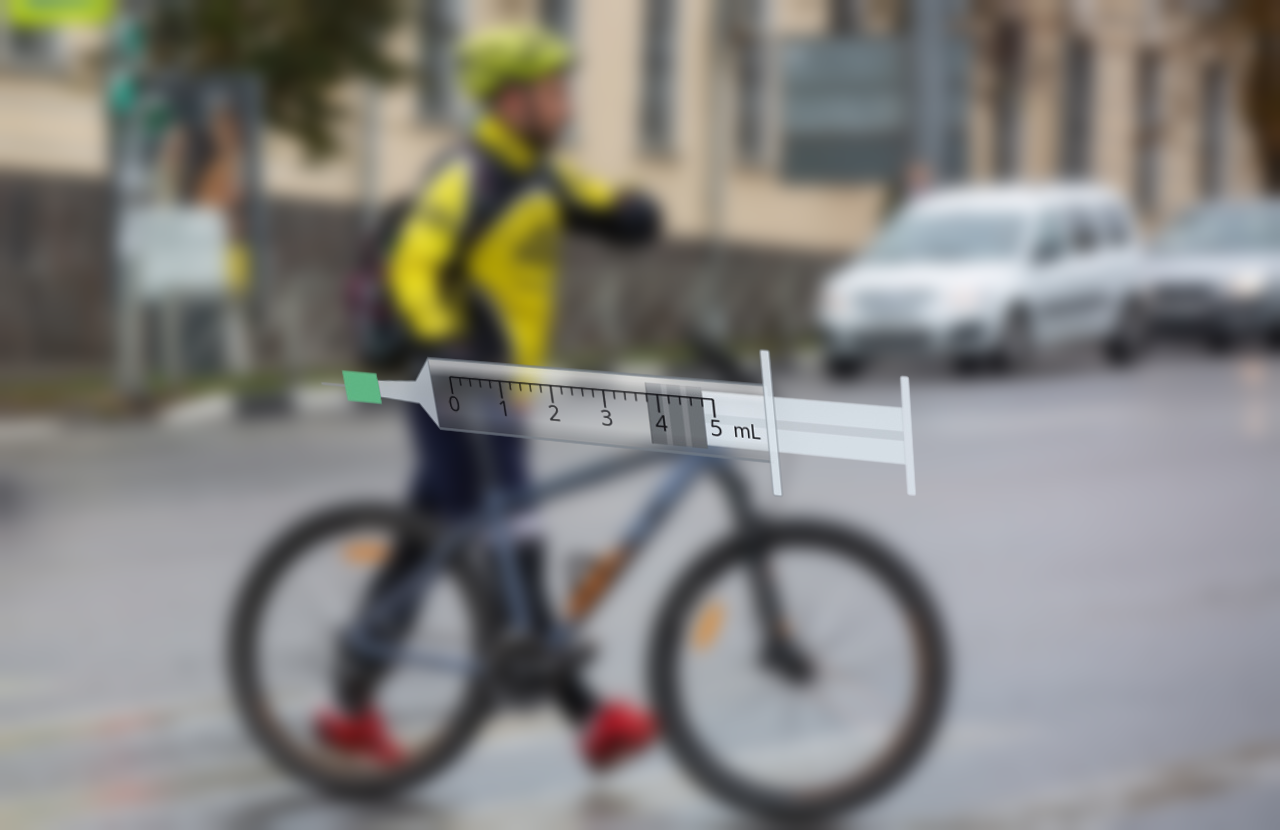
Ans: **3.8** mL
